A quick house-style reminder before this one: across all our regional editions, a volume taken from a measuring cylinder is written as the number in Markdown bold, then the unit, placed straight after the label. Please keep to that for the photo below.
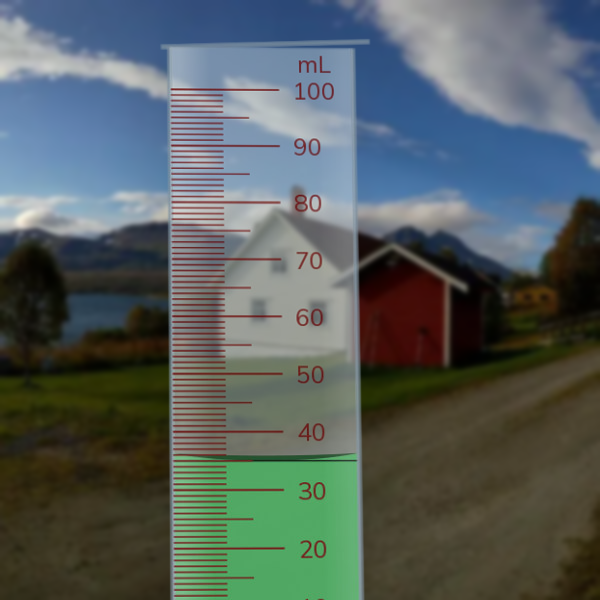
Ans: **35** mL
